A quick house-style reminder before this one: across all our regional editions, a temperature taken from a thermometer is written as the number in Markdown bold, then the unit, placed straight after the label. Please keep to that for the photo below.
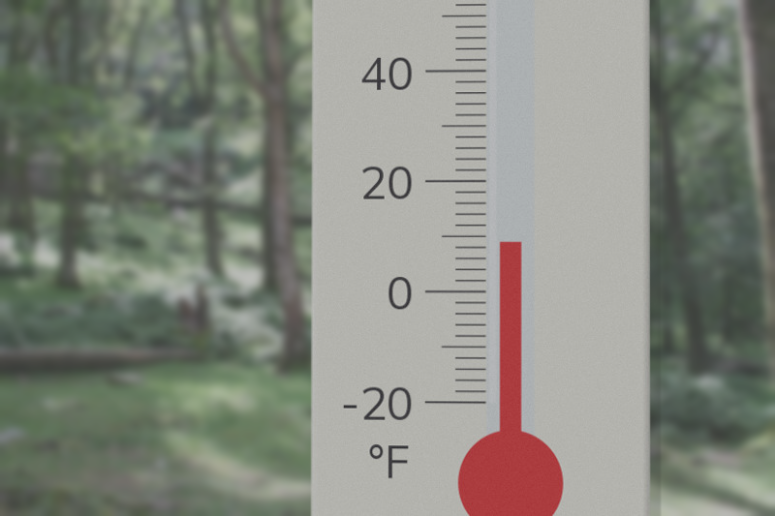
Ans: **9** °F
